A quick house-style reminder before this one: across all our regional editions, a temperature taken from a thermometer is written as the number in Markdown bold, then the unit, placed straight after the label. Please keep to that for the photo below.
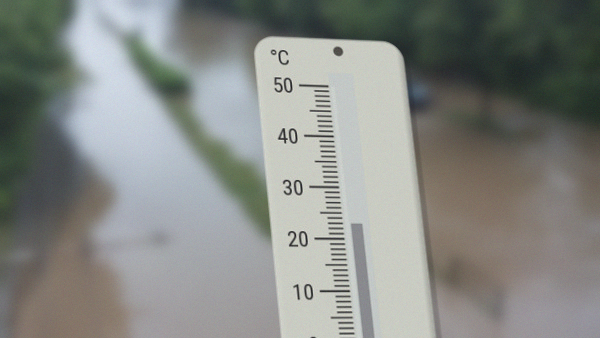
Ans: **23** °C
